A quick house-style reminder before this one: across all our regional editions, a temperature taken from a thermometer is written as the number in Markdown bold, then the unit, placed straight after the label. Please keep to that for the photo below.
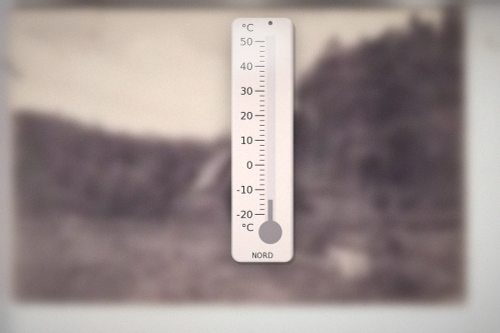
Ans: **-14** °C
